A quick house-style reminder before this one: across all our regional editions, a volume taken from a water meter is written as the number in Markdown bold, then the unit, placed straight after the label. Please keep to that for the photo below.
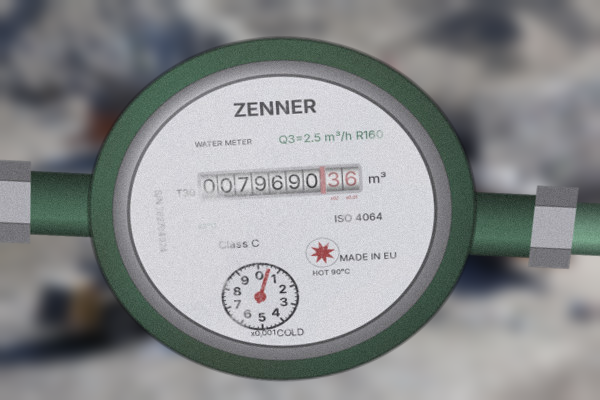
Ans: **79690.360** m³
